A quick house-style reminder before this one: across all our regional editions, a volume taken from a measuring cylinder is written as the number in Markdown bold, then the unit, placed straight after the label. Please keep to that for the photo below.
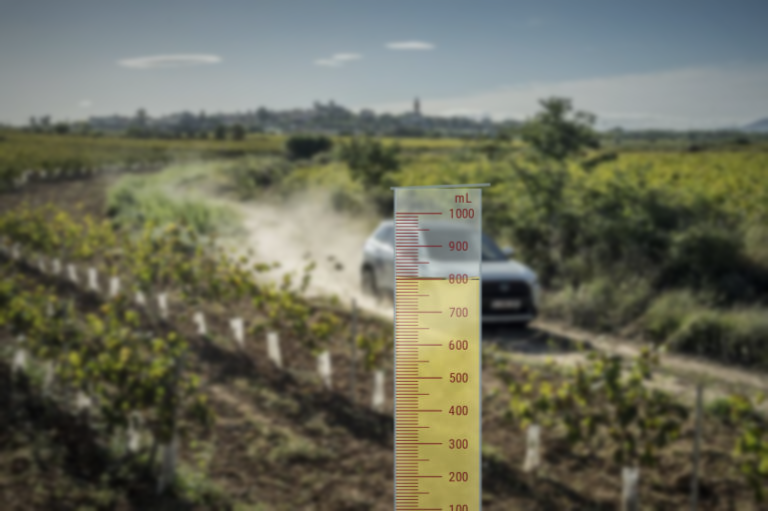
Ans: **800** mL
